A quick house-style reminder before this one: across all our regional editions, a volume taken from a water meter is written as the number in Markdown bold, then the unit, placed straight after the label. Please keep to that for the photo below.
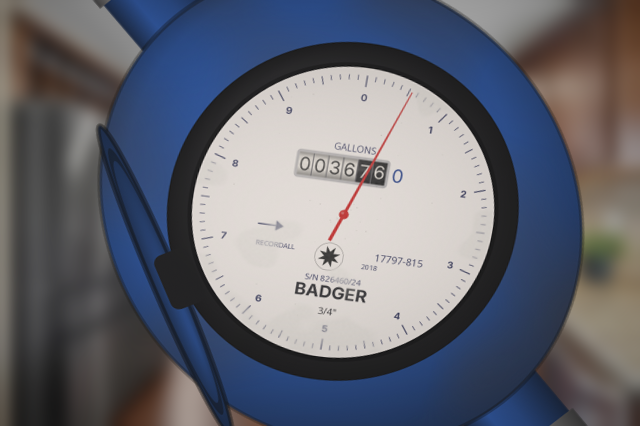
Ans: **36760.5** gal
